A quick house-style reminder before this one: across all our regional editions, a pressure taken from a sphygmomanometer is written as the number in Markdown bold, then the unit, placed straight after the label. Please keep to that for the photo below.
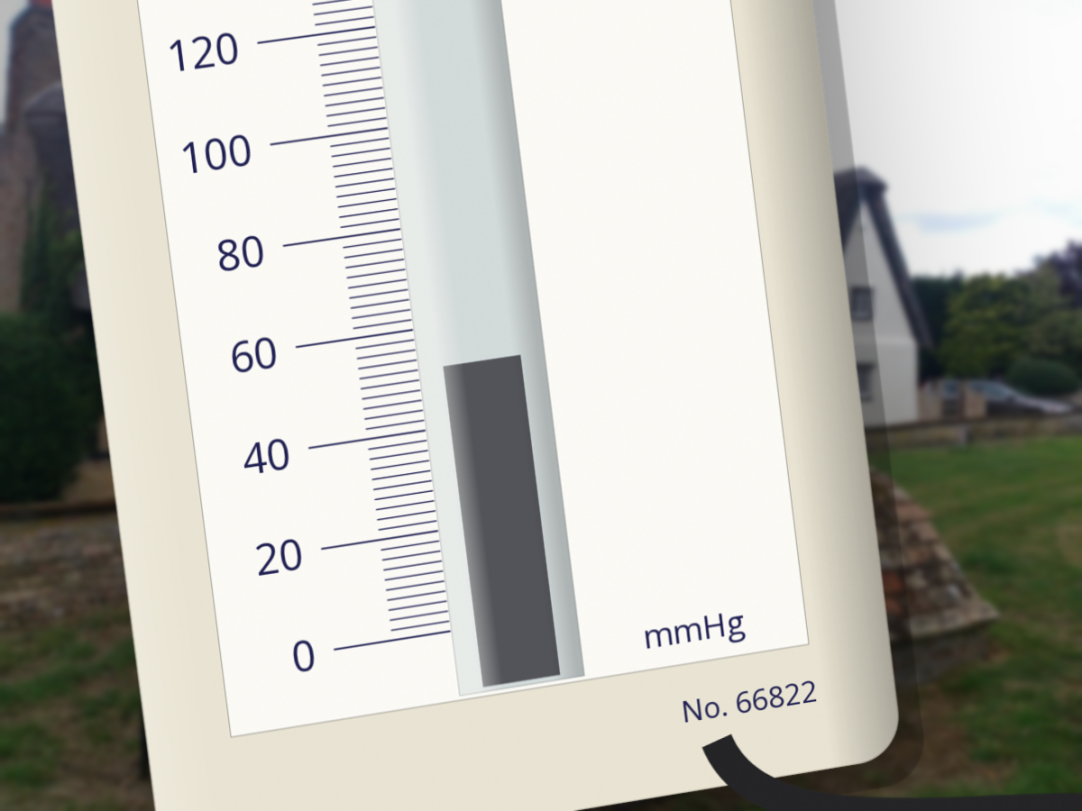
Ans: **52** mmHg
